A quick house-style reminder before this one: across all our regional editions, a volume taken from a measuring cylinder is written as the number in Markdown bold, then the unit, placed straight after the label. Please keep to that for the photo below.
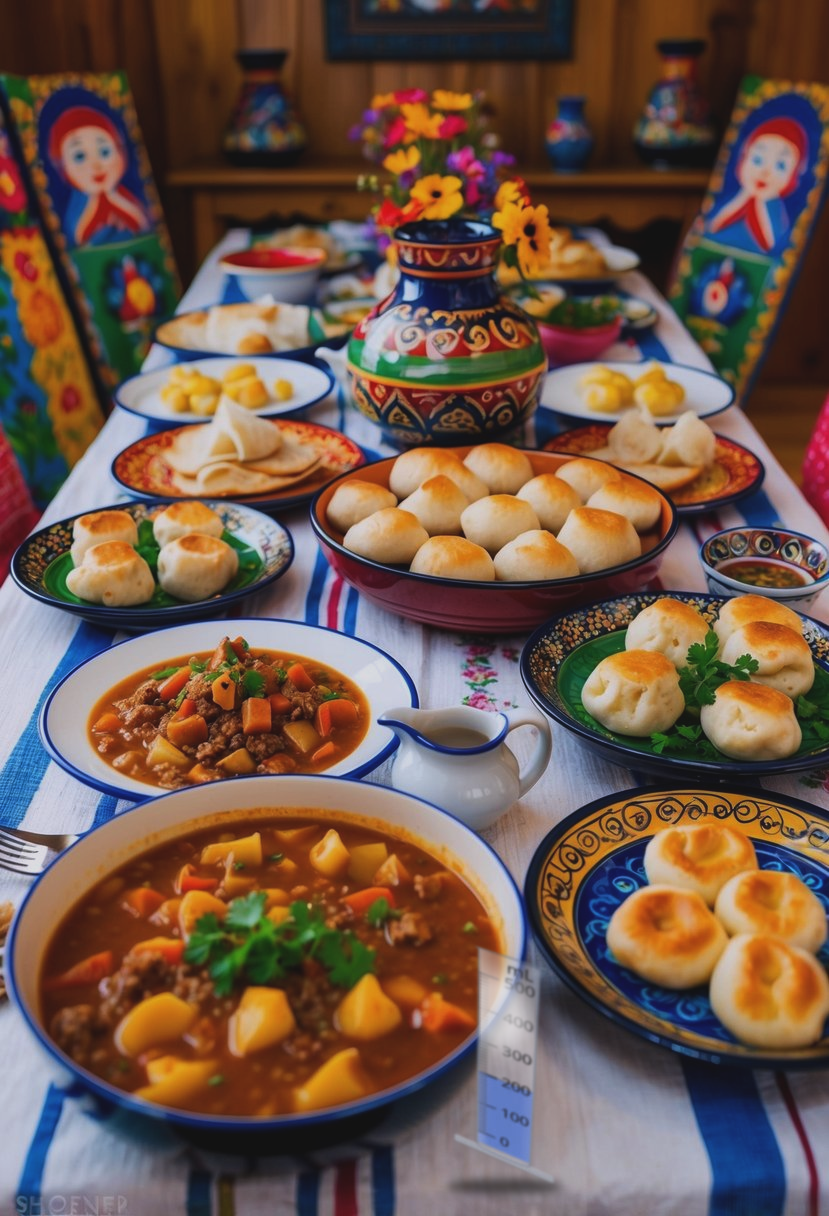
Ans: **200** mL
